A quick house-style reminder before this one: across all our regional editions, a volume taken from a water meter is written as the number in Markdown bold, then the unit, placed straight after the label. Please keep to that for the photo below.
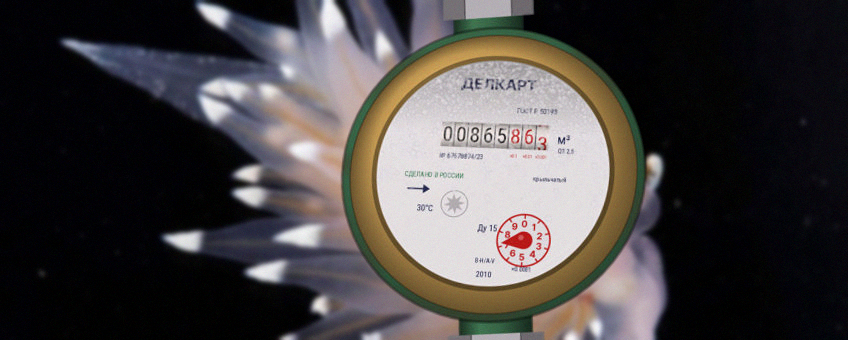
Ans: **865.8627** m³
